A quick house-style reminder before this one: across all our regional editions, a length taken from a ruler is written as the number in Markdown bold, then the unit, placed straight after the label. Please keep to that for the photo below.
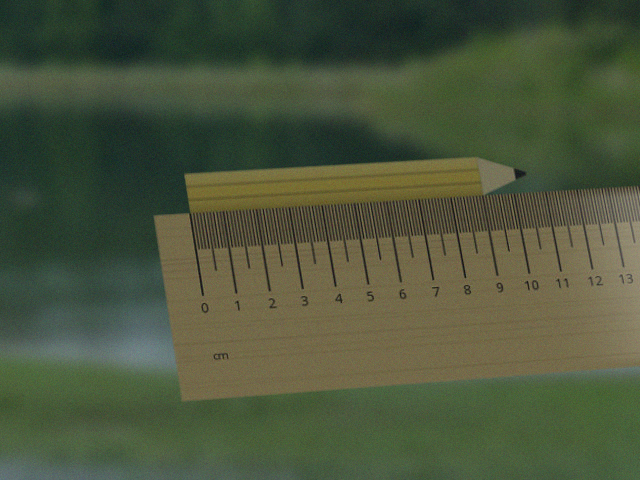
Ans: **10.5** cm
